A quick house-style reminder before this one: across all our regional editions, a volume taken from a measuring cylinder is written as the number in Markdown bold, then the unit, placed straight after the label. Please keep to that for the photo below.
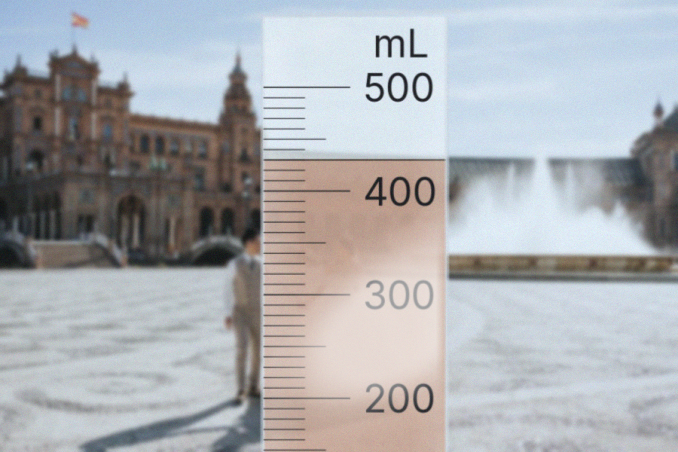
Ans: **430** mL
